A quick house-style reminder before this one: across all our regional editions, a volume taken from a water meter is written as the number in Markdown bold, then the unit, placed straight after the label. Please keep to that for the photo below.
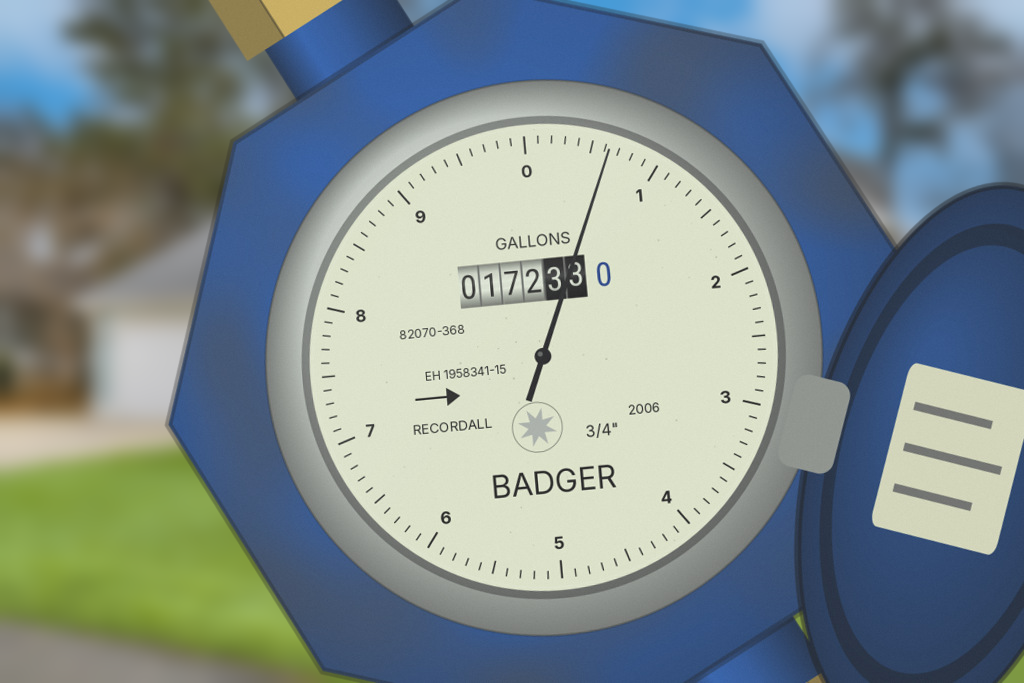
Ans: **172330.6** gal
